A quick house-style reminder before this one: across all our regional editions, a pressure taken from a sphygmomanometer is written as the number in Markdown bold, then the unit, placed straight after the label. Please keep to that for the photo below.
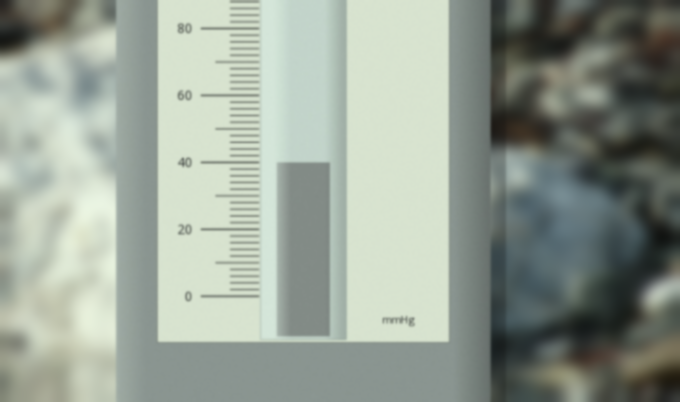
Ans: **40** mmHg
